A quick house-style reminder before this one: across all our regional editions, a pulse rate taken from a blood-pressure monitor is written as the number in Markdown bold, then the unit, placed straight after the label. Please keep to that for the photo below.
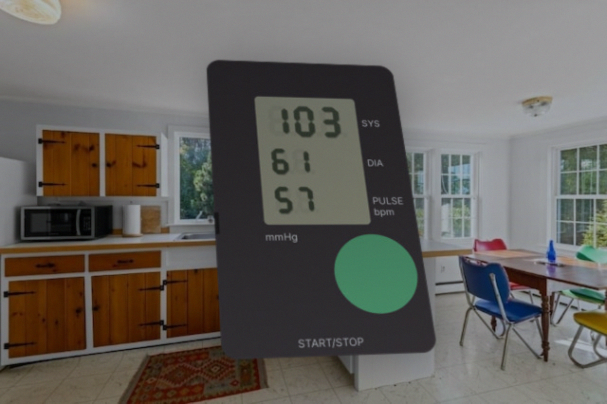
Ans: **57** bpm
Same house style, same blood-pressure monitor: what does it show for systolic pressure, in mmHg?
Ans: **103** mmHg
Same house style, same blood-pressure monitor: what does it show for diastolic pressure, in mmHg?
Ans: **61** mmHg
